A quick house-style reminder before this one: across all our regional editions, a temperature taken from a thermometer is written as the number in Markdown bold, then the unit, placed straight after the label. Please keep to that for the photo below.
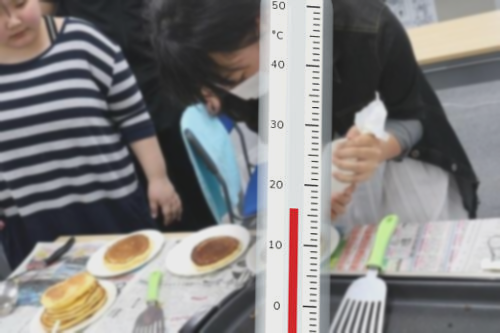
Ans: **16** °C
